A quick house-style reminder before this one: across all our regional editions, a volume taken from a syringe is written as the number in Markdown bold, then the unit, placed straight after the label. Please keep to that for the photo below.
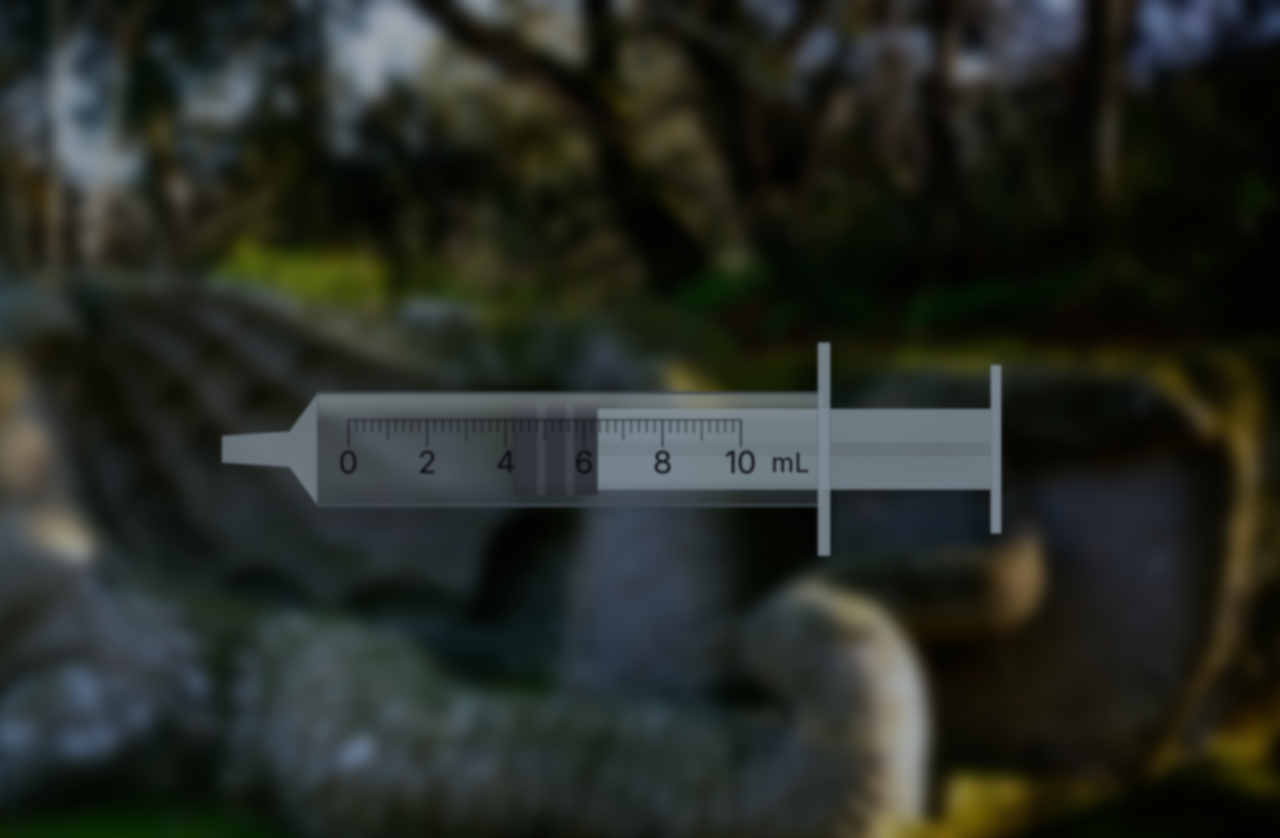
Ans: **4.2** mL
